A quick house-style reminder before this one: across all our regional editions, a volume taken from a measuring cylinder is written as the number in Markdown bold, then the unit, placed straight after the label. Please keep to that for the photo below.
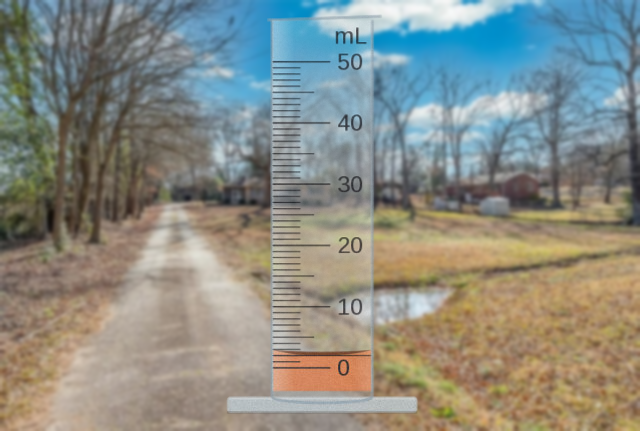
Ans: **2** mL
